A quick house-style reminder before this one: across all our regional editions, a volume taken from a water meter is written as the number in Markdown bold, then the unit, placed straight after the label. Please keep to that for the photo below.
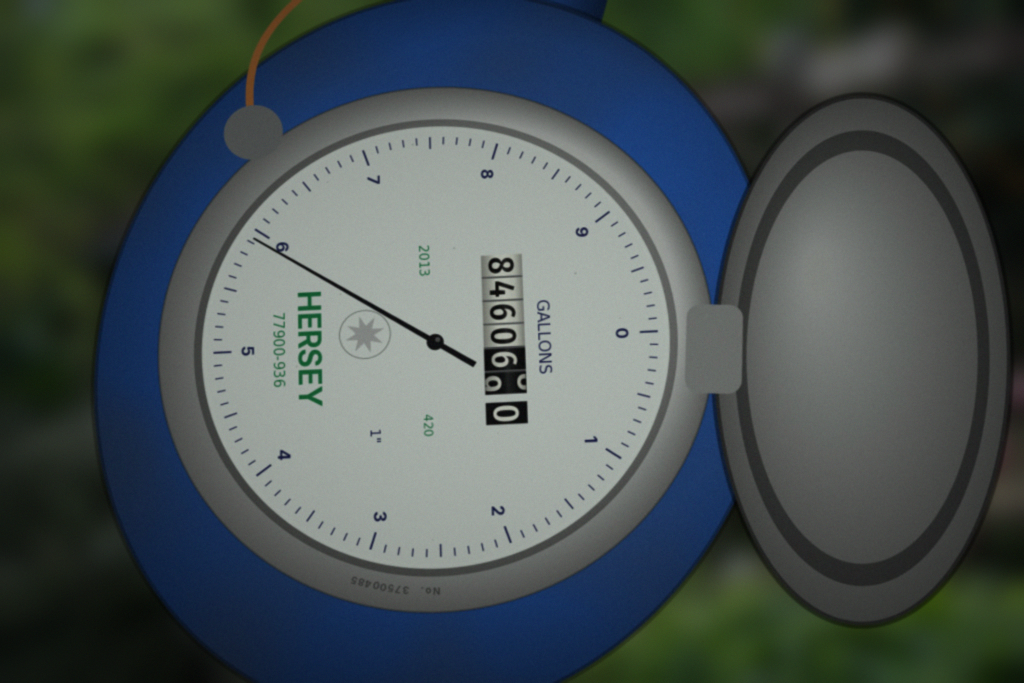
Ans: **8460685.9** gal
